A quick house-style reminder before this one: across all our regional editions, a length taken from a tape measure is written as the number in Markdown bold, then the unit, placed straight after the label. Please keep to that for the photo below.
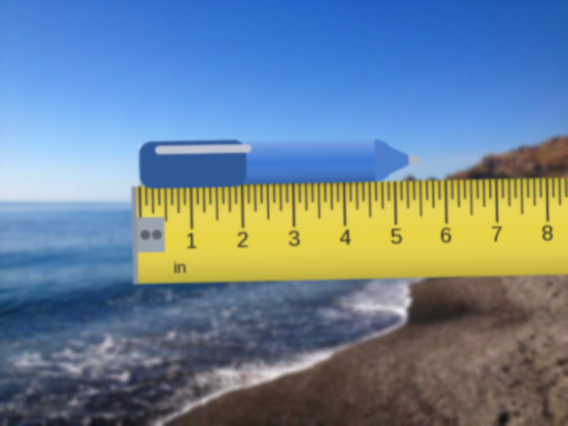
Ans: **5.5** in
